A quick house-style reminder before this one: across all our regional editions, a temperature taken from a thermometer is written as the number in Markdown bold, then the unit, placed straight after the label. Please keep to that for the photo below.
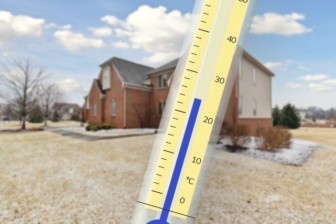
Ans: **24** °C
